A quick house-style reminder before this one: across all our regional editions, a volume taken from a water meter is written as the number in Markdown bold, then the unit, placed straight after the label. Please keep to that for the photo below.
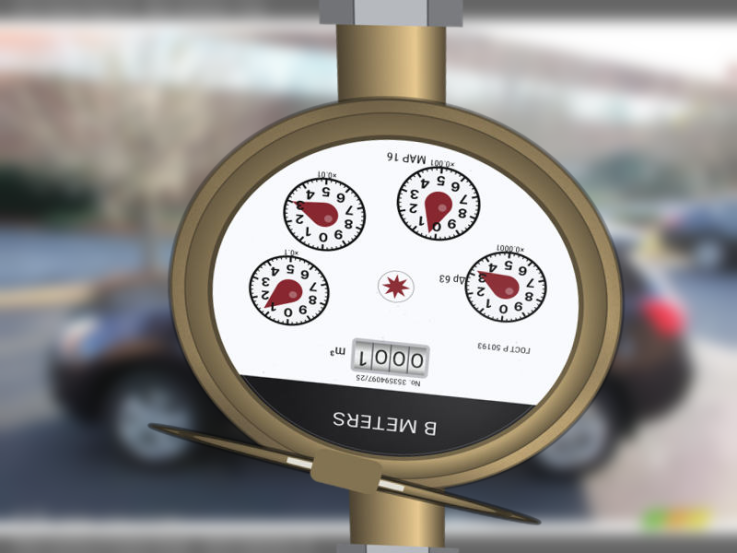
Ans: **1.1303** m³
